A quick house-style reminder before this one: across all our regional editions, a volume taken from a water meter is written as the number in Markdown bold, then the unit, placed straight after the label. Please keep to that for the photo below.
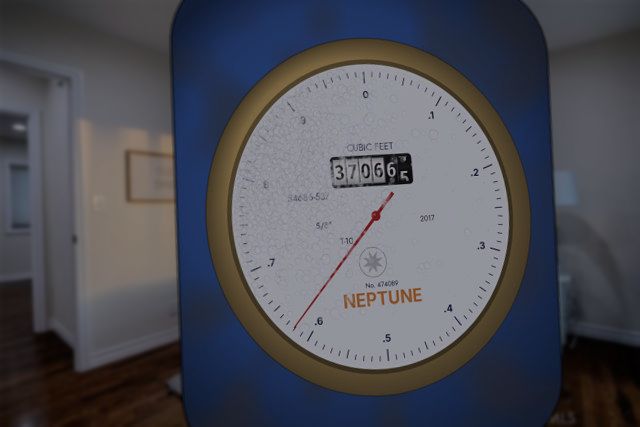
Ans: **370664.62** ft³
